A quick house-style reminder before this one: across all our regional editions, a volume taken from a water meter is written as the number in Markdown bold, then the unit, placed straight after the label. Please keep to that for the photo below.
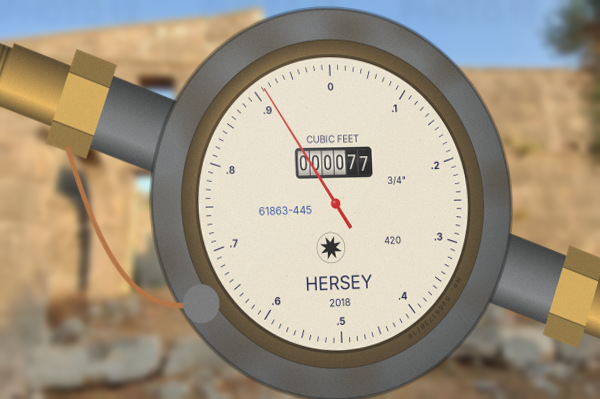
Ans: **76.91** ft³
